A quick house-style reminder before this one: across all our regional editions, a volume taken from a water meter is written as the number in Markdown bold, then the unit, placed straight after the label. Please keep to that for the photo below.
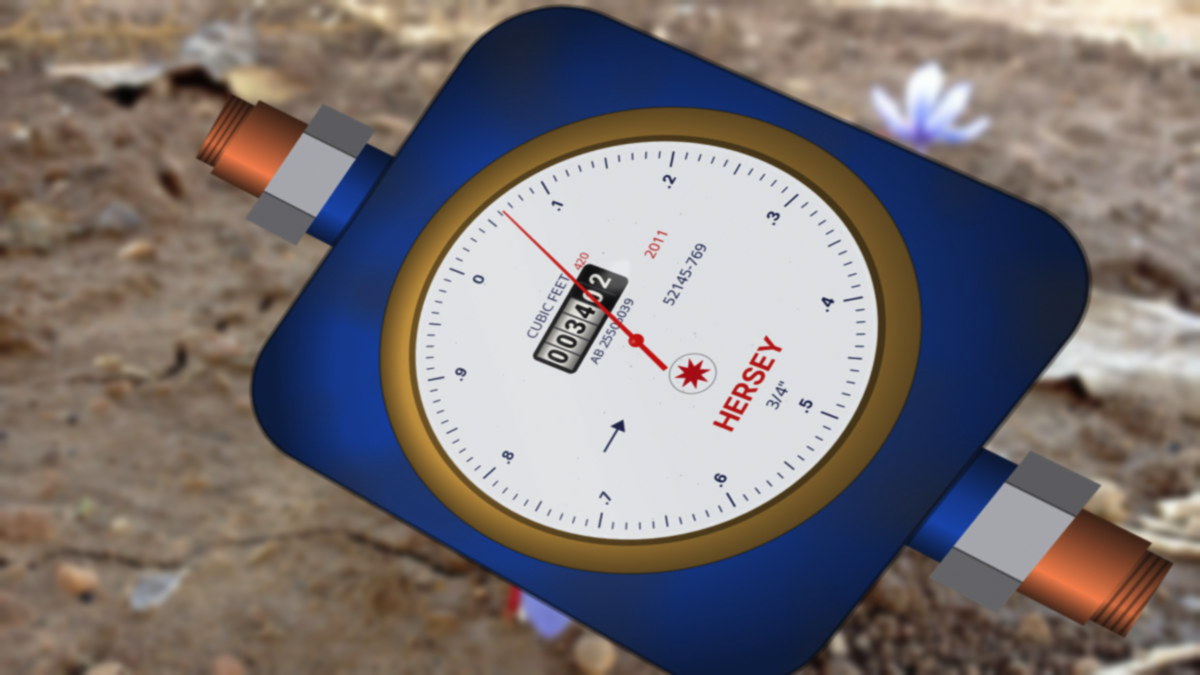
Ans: **3402.06** ft³
